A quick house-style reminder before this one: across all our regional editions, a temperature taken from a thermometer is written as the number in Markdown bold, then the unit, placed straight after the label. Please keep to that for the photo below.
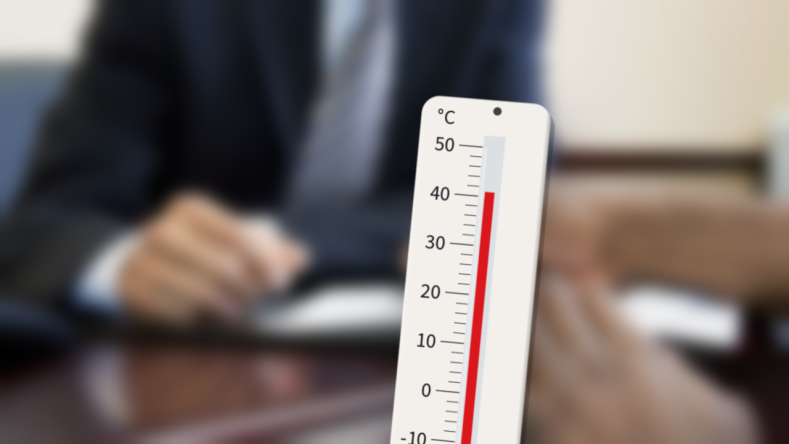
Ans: **41** °C
